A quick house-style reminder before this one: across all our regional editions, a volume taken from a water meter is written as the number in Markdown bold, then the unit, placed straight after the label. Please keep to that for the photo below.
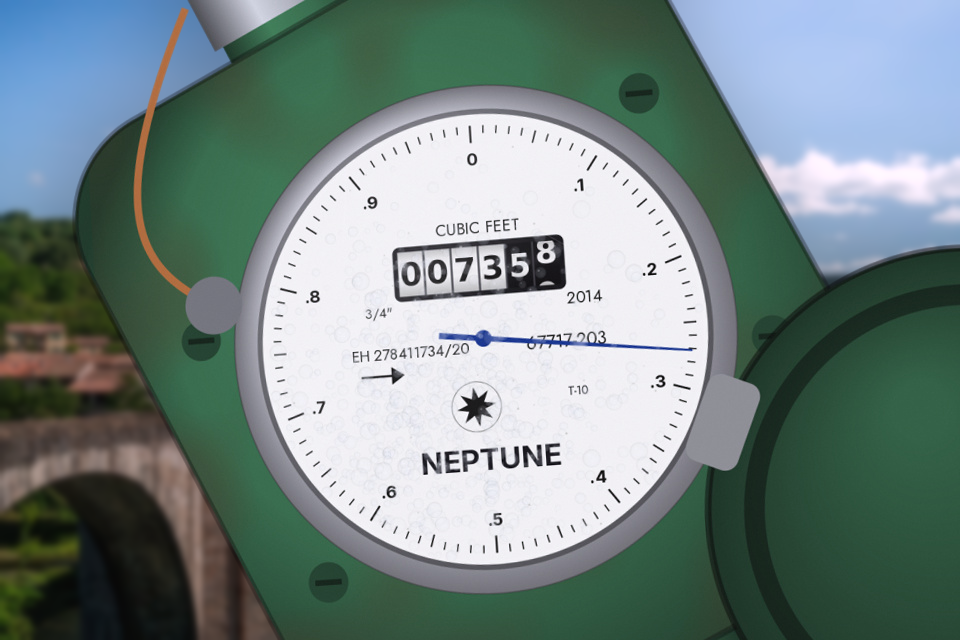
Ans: **7358.27** ft³
